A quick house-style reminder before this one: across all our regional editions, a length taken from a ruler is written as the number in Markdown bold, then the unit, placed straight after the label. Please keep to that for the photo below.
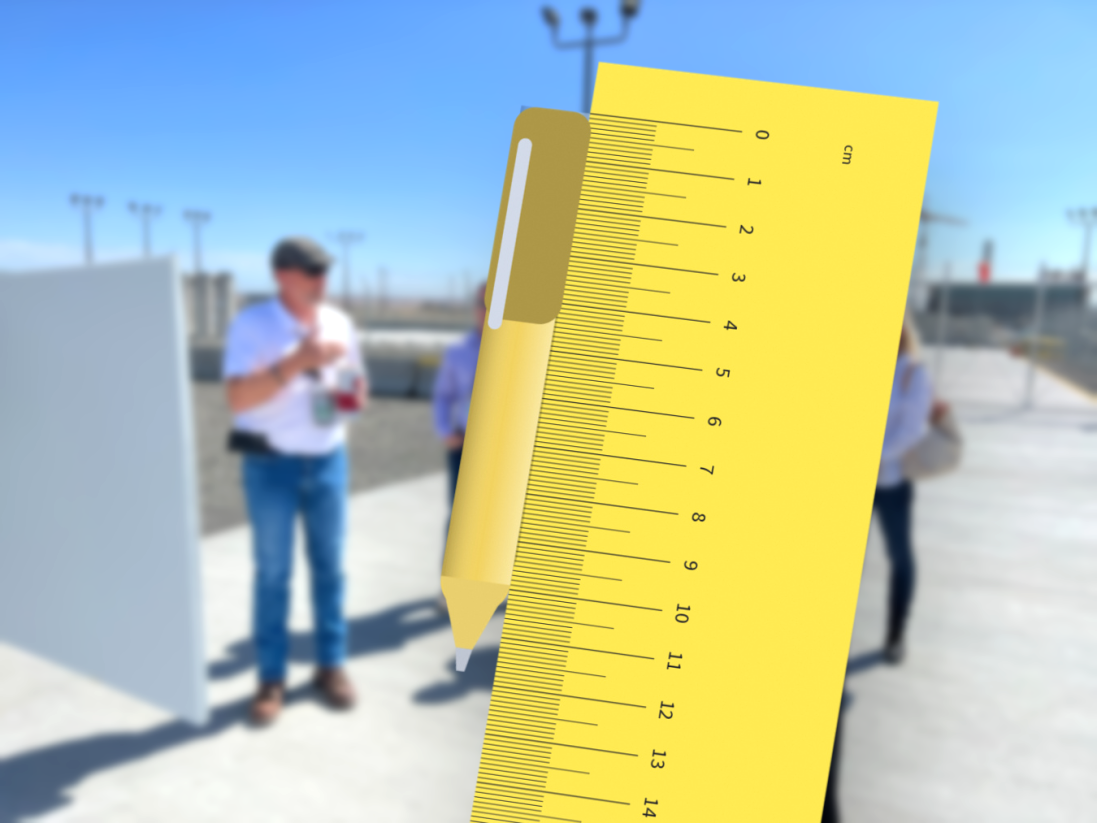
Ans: **11.8** cm
